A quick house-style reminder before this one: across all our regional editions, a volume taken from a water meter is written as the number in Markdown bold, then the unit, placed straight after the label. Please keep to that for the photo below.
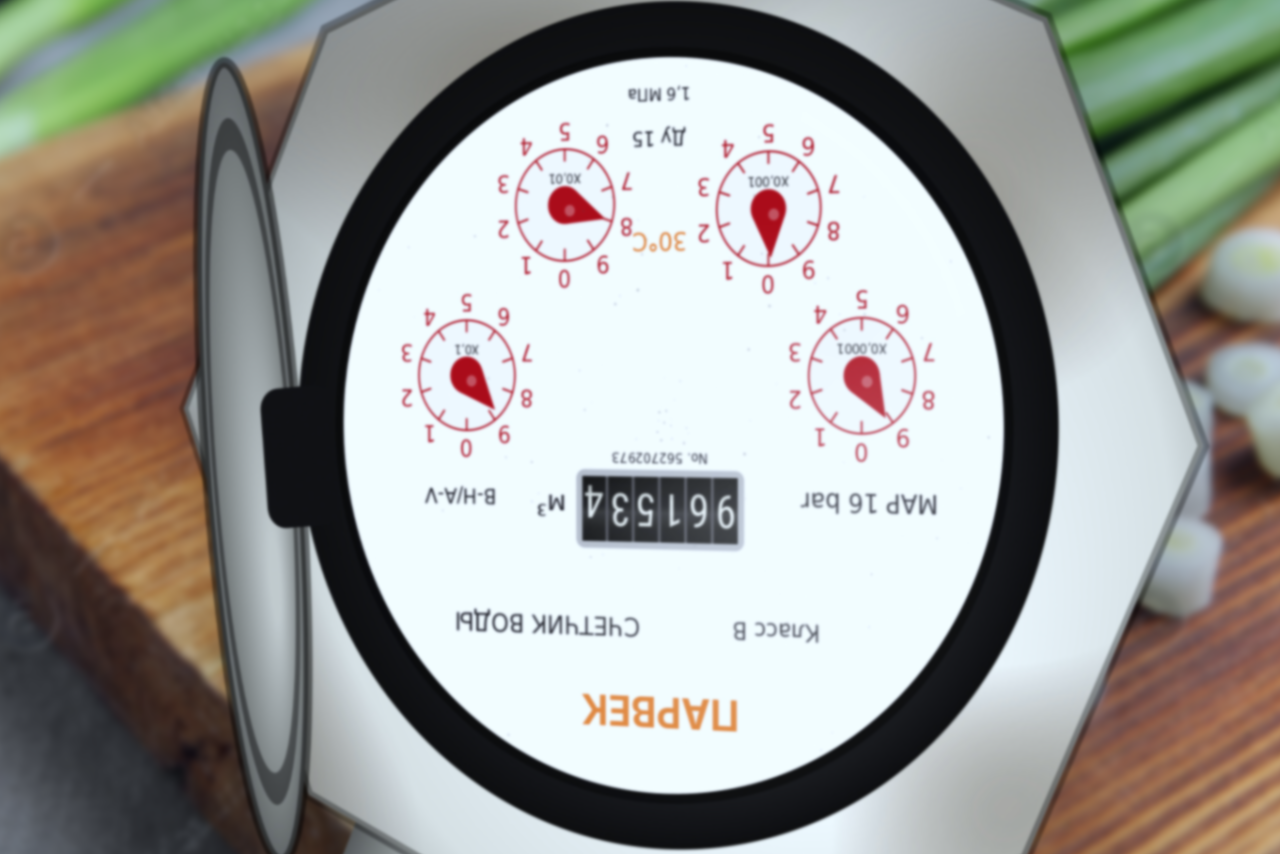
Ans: **961533.8799** m³
